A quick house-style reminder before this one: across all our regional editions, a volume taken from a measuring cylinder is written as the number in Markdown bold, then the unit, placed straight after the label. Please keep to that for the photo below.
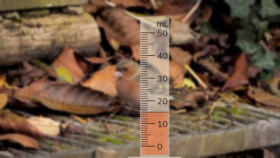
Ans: **15** mL
